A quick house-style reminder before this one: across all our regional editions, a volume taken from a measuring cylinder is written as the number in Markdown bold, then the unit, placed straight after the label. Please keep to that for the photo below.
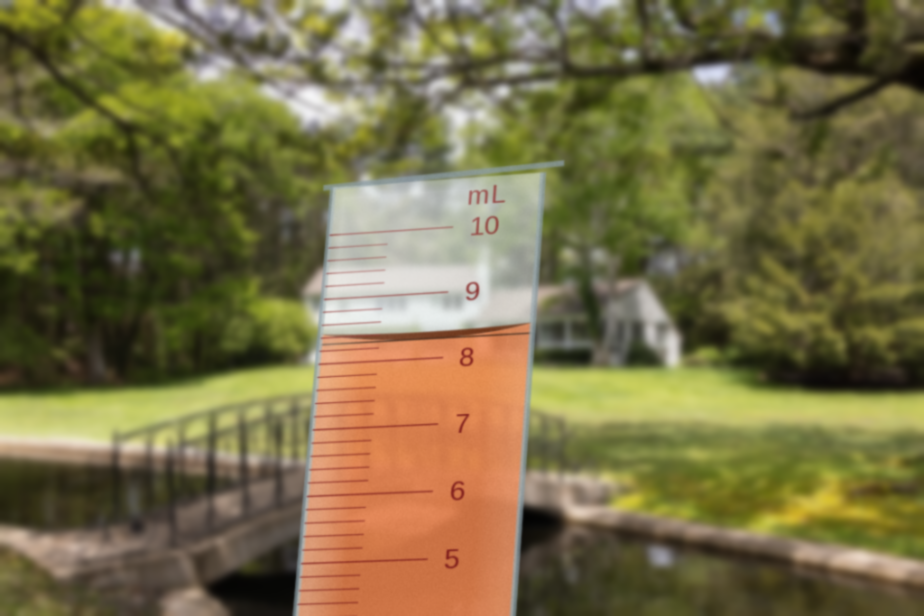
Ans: **8.3** mL
